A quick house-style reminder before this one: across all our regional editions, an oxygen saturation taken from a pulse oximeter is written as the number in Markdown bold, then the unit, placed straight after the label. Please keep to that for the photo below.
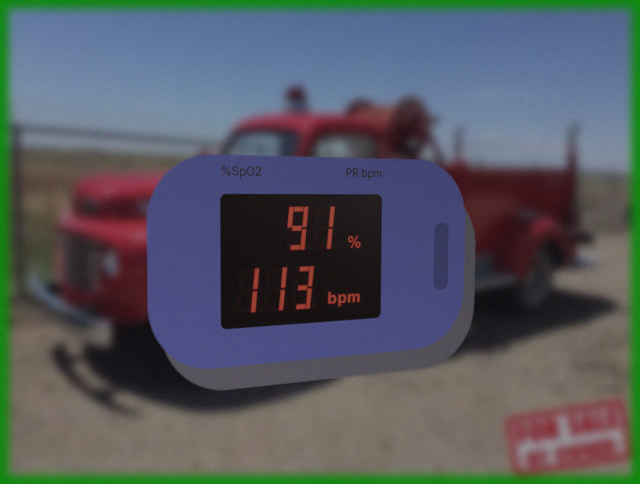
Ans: **91** %
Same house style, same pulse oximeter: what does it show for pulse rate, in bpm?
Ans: **113** bpm
